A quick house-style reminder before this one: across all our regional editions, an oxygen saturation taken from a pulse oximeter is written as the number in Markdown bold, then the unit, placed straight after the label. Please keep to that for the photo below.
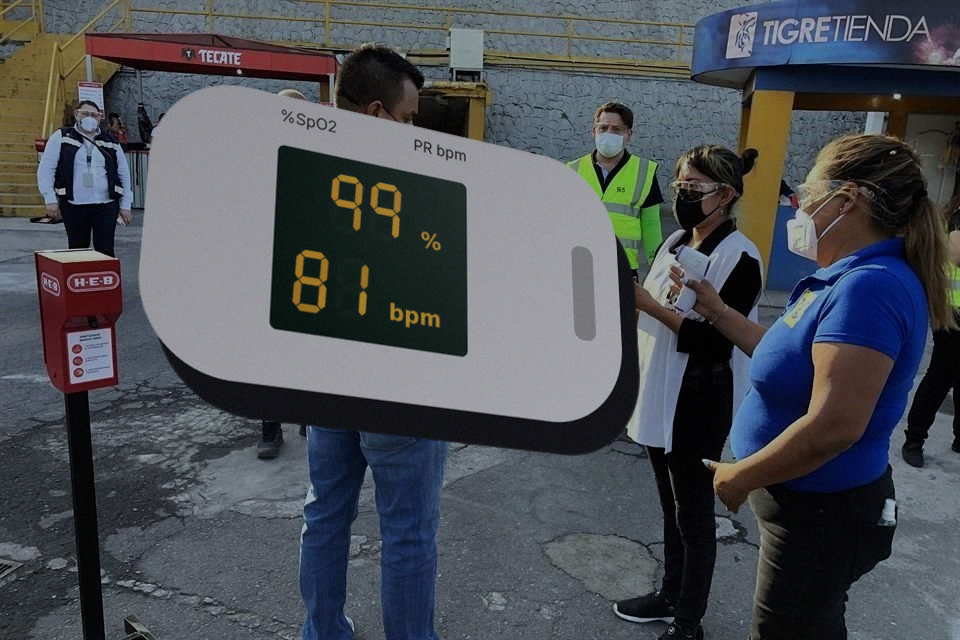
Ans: **99** %
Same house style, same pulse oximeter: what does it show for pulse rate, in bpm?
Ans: **81** bpm
